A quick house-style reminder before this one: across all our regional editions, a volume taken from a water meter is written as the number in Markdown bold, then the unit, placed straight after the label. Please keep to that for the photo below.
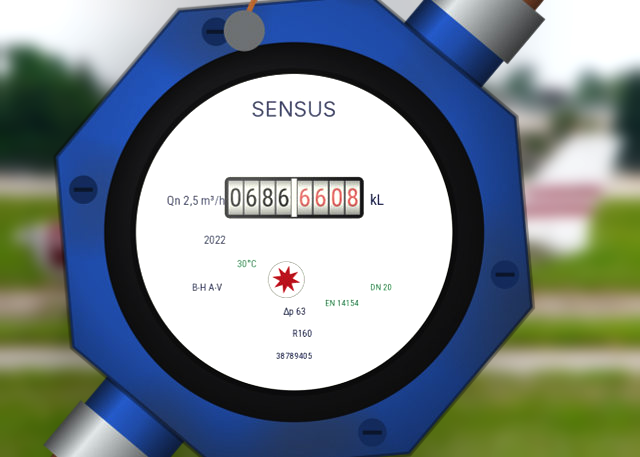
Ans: **686.6608** kL
